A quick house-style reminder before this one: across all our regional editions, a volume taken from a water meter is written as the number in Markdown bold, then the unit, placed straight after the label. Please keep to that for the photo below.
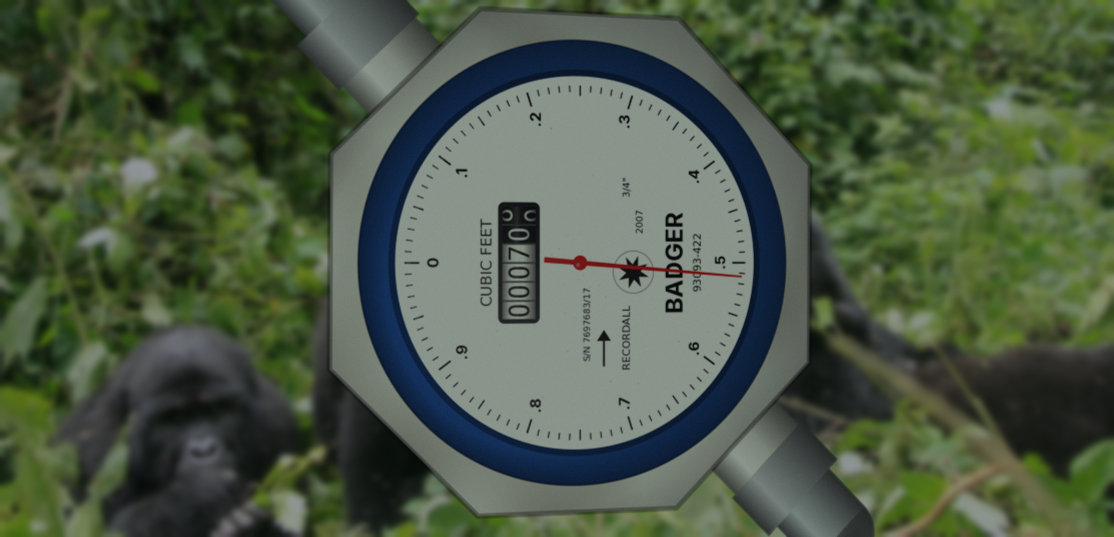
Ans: **708.51** ft³
